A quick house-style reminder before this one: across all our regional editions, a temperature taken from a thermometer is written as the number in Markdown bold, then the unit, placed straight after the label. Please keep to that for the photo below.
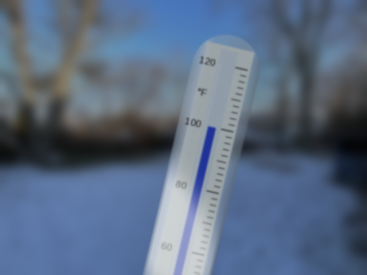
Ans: **100** °F
